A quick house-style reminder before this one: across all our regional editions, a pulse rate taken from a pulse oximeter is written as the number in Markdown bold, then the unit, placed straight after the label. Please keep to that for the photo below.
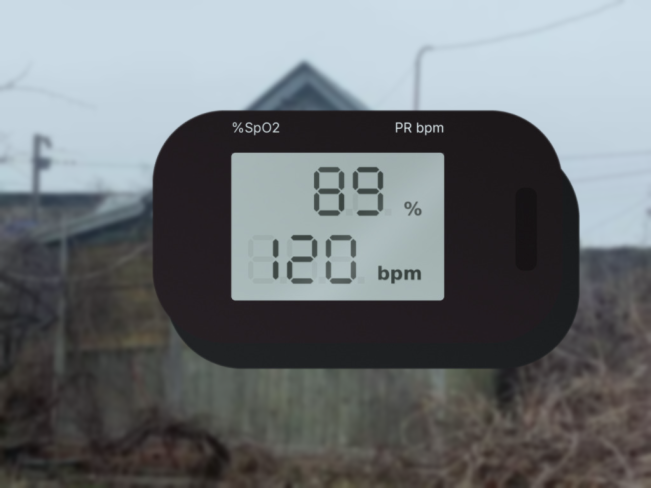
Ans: **120** bpm
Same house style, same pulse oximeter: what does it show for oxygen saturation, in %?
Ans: **89** %
